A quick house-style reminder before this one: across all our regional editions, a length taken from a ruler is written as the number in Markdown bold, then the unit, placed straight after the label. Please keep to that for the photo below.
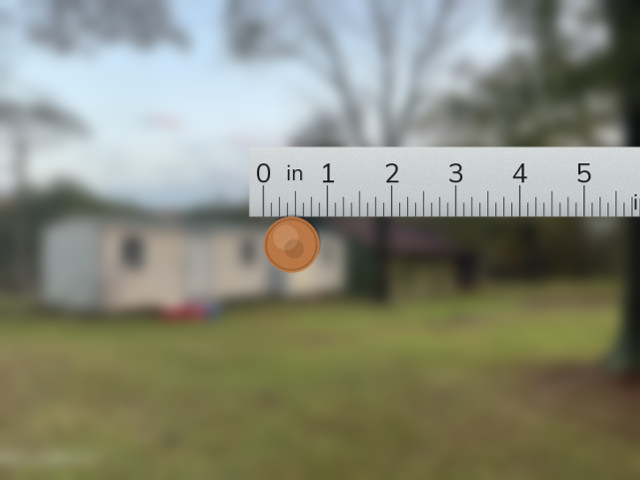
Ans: **0.875** in
